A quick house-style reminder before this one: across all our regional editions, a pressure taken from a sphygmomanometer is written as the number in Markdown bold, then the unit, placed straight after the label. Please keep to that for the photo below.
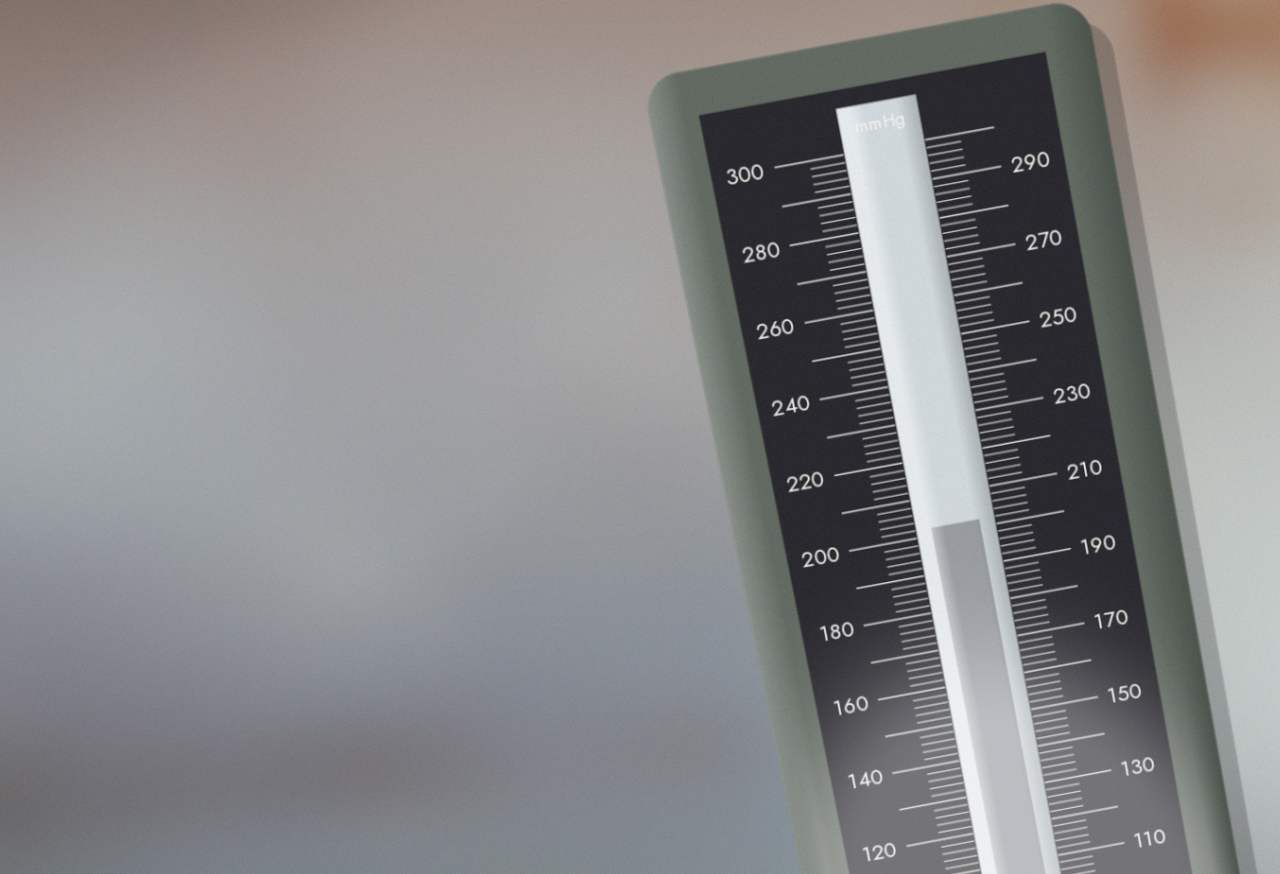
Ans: **202** mmHg
